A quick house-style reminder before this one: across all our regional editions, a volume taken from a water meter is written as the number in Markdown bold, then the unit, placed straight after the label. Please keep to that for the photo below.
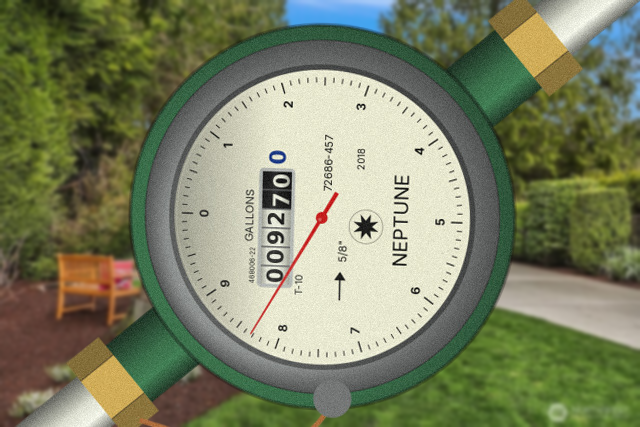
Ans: **92698.3** gal
